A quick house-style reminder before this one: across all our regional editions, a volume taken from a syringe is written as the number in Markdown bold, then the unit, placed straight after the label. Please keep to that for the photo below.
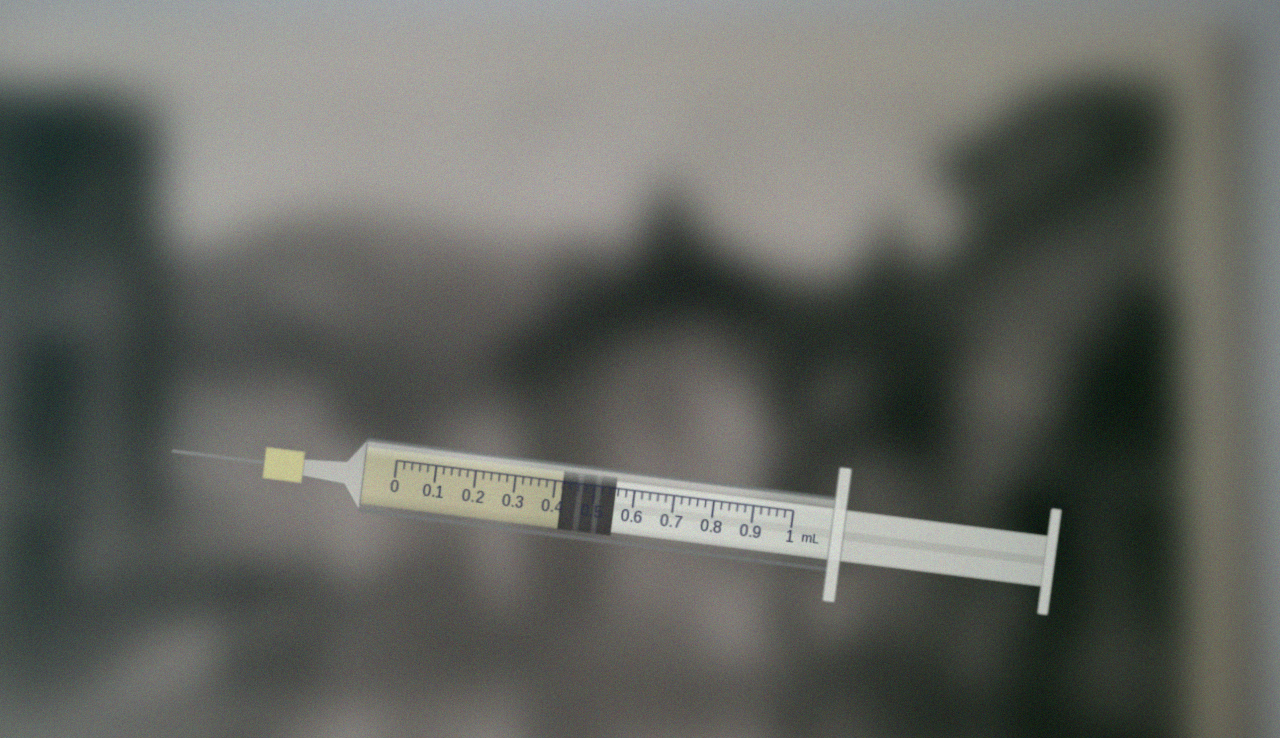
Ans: **0.42** mL
